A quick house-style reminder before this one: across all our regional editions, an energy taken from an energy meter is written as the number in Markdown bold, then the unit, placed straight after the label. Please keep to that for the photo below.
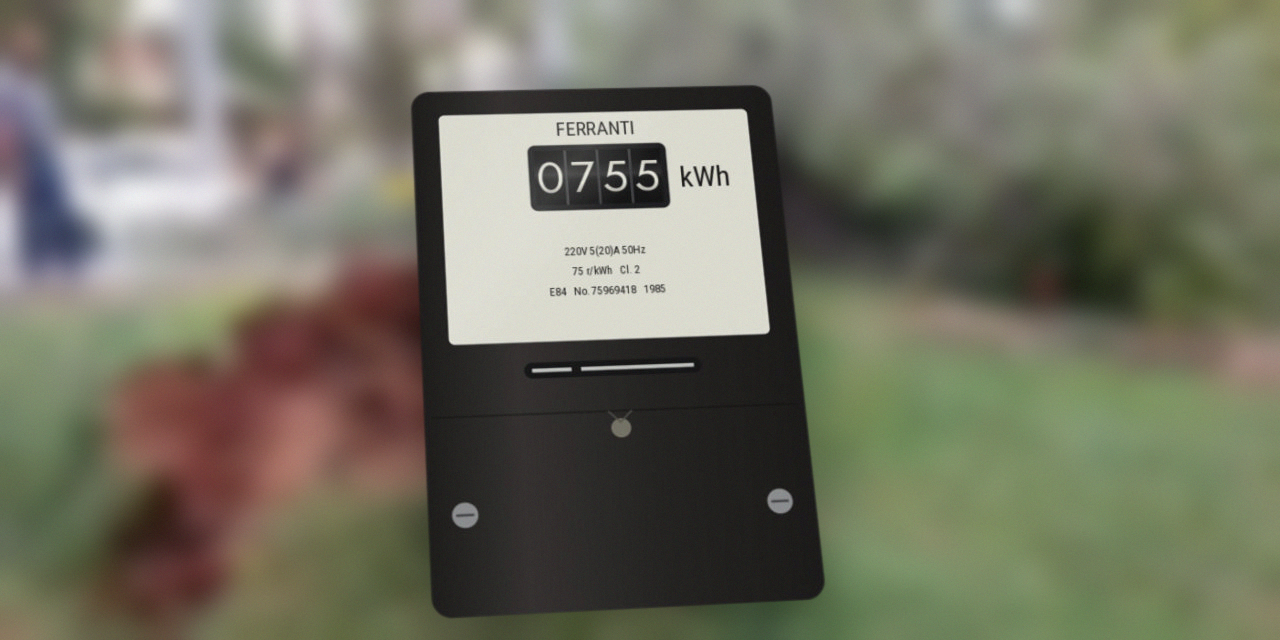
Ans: **755** kWh
